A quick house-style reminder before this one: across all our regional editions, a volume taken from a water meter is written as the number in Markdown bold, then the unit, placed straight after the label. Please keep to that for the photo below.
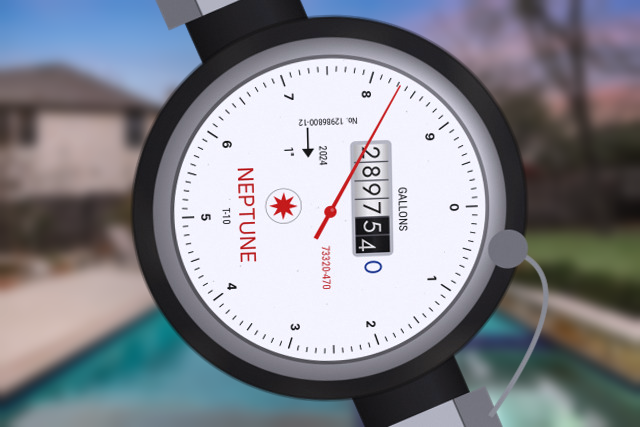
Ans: **2897538.3** gal
